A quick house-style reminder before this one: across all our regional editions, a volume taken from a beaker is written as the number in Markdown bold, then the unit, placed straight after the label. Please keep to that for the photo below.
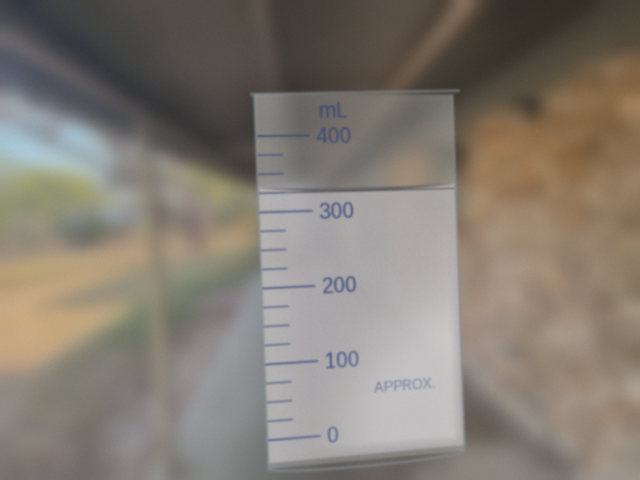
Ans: **325** mL
